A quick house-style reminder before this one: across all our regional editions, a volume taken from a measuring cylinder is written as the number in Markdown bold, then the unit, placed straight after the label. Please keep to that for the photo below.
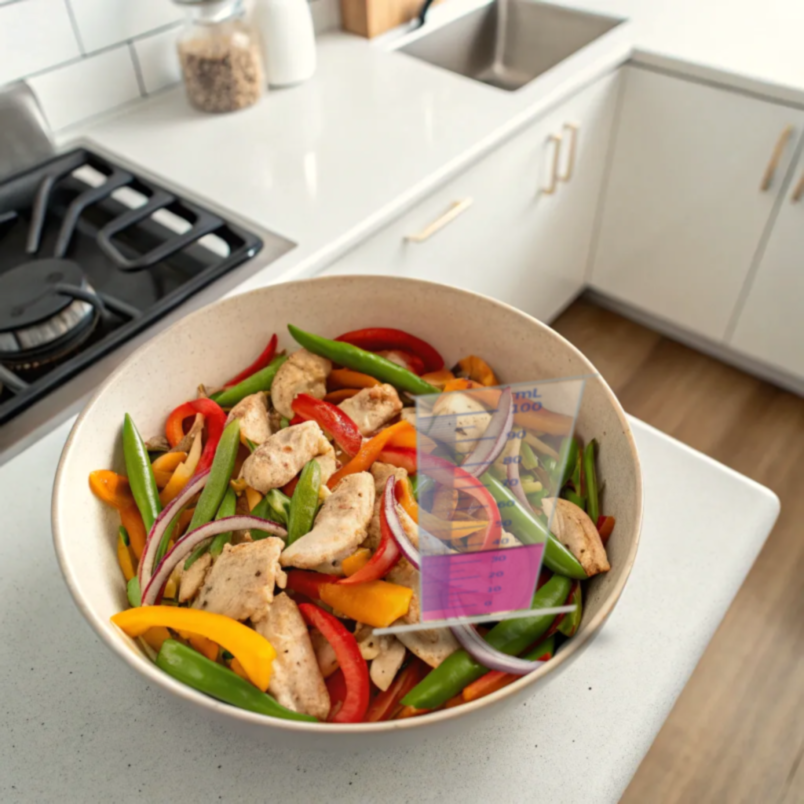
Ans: **35** mL
